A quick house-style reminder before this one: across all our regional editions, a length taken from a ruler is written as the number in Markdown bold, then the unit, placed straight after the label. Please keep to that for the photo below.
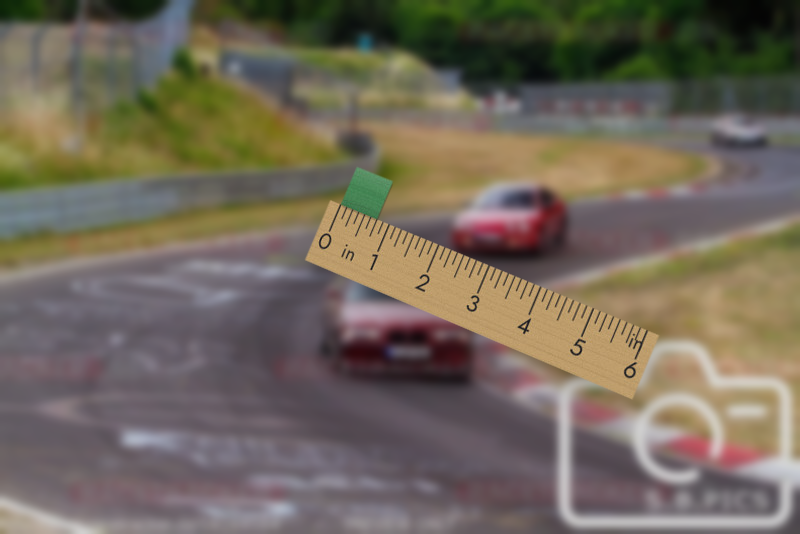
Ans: **0.75** in
